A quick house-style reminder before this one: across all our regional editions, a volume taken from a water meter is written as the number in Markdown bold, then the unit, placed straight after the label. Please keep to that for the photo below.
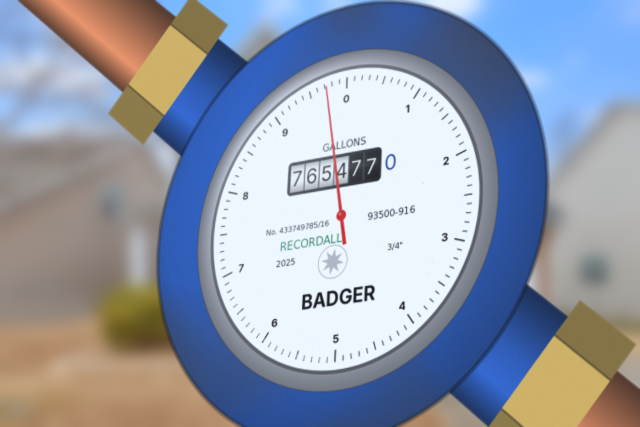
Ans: **7654769.7** gal
